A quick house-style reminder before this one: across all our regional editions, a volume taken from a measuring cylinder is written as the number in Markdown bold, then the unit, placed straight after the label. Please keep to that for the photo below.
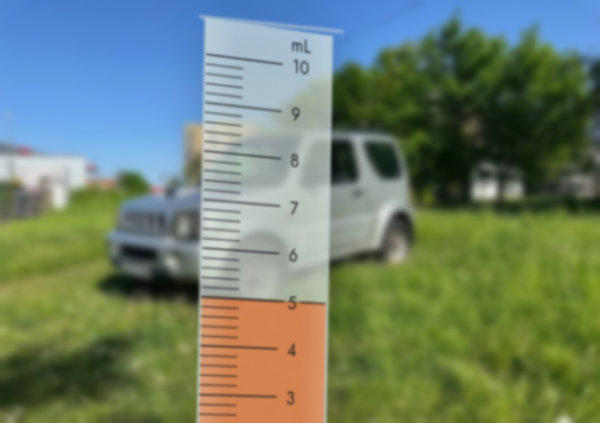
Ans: **5** mL
